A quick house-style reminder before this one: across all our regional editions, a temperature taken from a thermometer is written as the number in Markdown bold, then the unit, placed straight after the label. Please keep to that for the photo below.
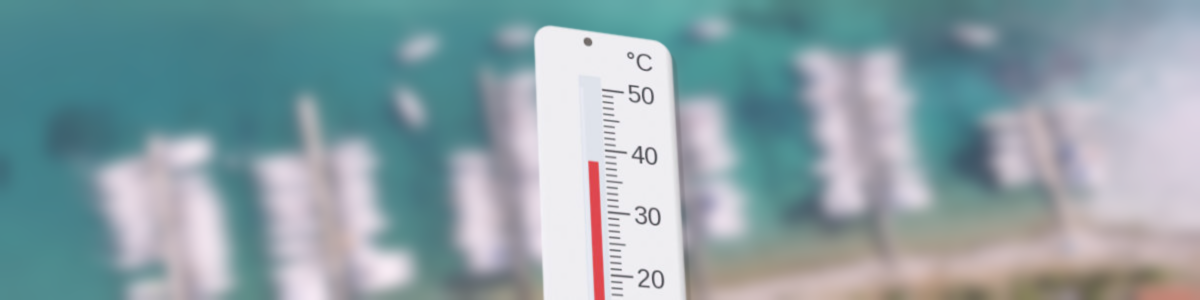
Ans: **38** °C
